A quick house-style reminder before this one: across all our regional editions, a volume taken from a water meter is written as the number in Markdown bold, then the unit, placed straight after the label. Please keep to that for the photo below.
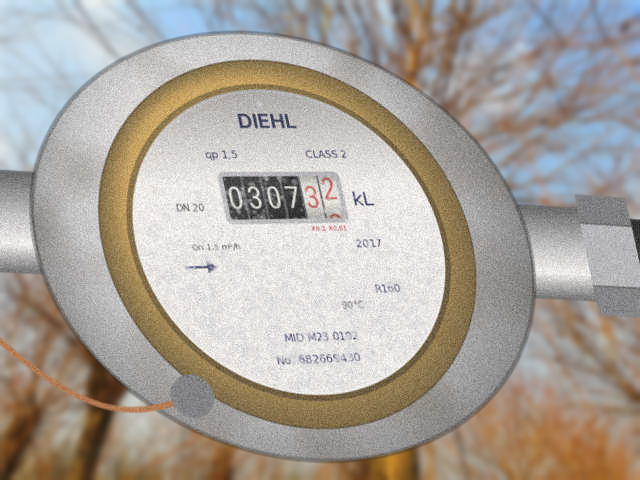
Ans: **307.32** kL
